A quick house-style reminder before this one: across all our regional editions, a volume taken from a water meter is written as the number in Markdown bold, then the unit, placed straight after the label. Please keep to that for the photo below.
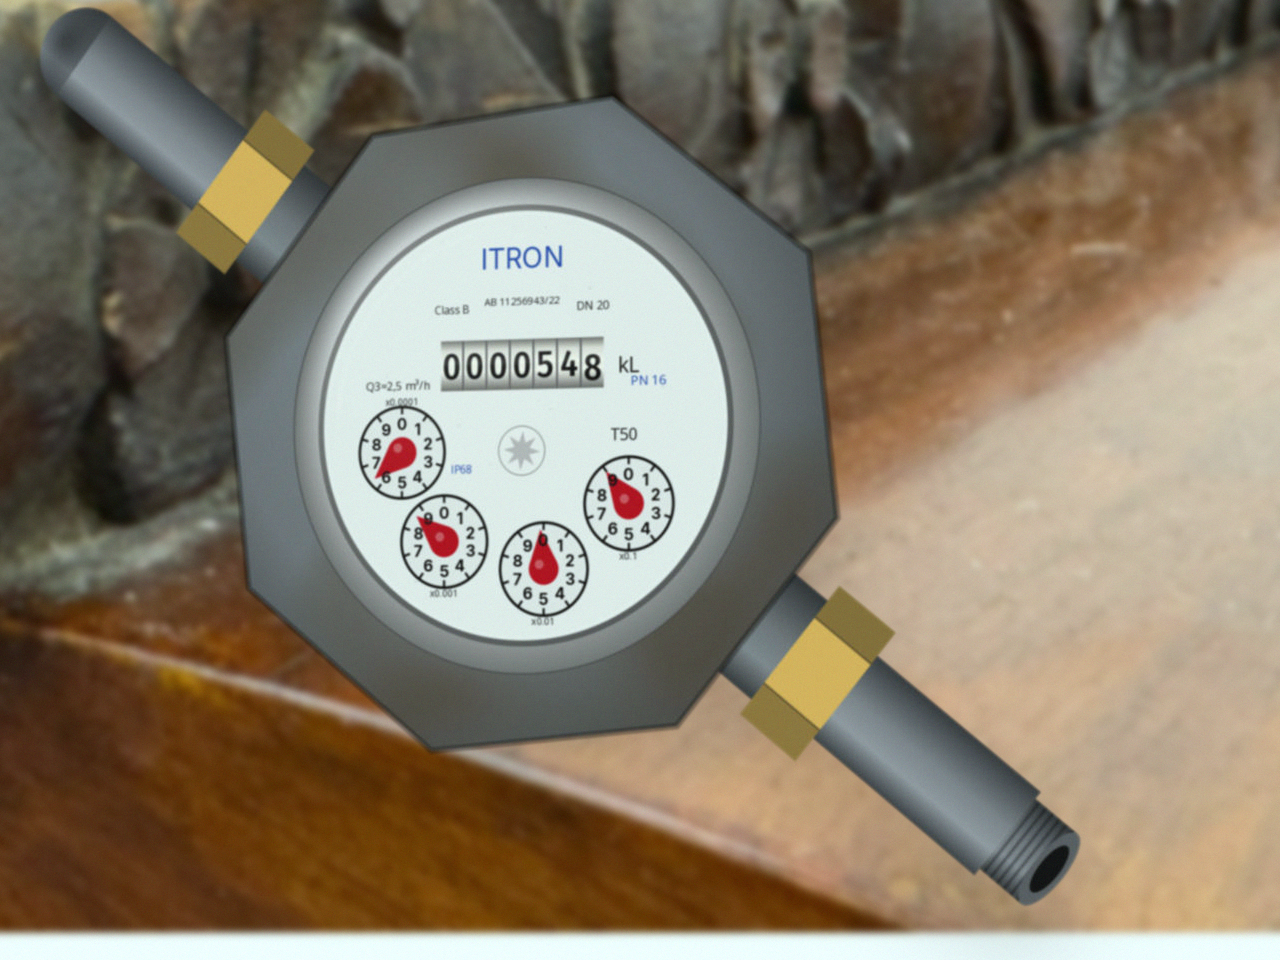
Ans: **547.8986** kL
